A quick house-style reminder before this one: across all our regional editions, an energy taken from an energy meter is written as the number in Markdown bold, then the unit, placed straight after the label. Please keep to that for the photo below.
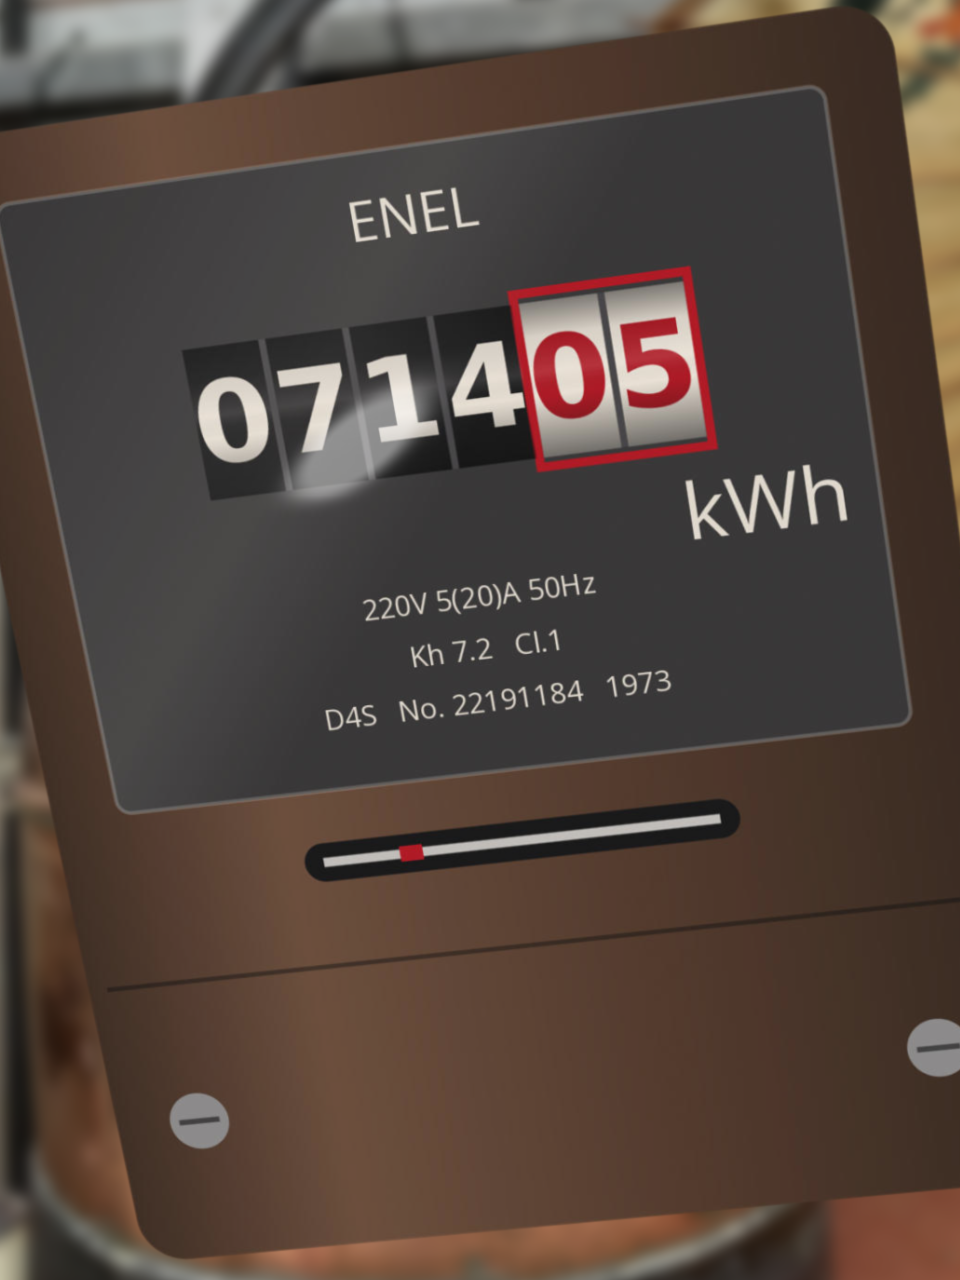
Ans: **714.05** kWh
